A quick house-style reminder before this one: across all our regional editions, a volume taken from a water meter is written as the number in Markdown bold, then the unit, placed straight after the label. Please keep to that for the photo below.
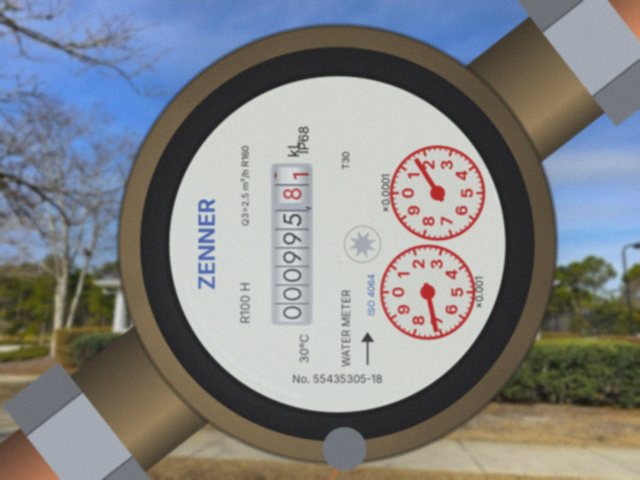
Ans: **995.8071** kL
